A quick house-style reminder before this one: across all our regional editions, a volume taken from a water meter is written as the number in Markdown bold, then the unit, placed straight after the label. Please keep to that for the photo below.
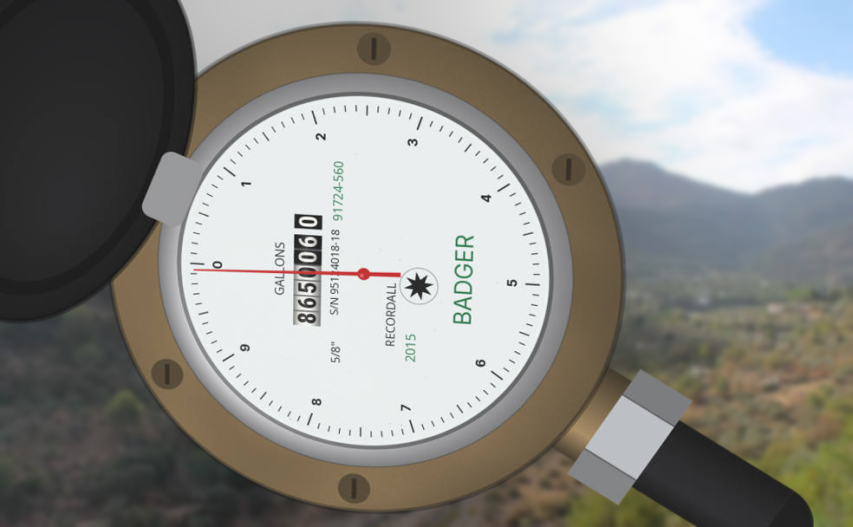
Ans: **8650059.9** gal
